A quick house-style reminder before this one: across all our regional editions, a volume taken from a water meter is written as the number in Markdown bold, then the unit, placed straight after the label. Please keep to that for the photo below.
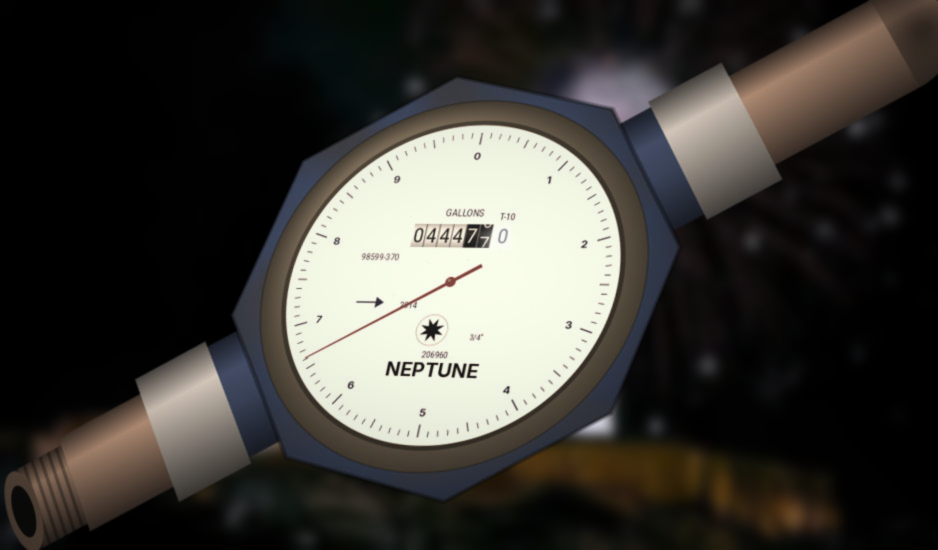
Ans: **444766.6** gal
